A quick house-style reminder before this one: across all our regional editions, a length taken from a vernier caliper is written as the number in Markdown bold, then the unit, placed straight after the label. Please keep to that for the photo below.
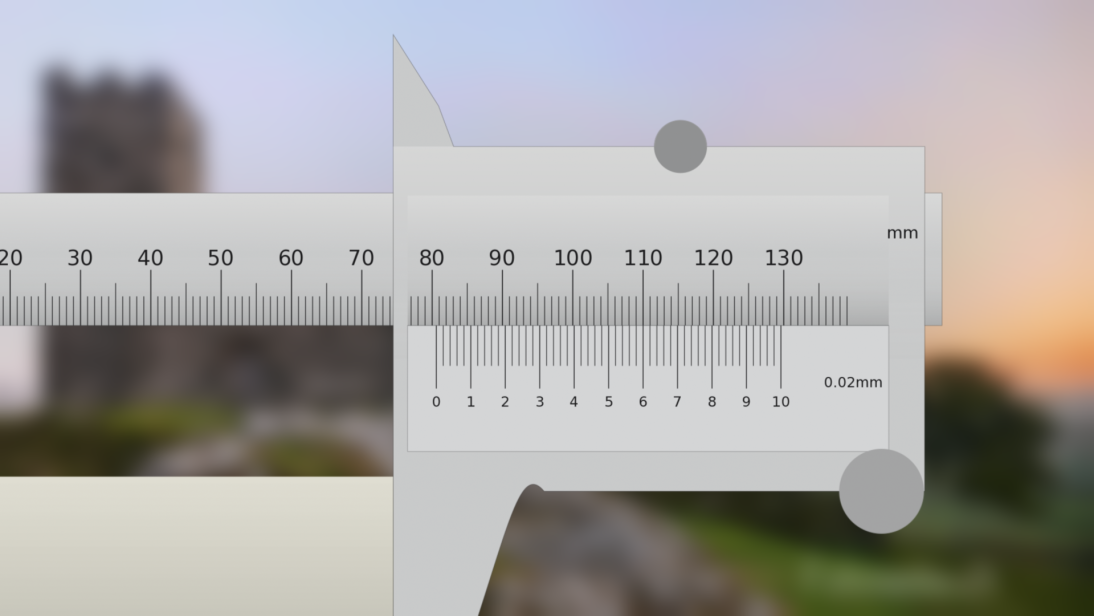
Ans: **80.6** mm
